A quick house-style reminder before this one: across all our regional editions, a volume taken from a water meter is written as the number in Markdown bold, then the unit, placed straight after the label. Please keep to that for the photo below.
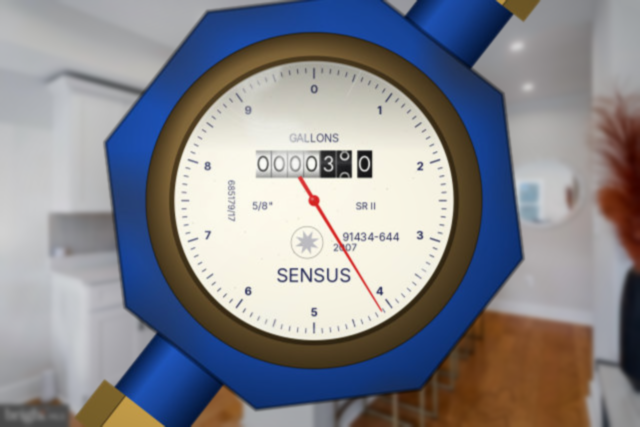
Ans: **384.1** gal
